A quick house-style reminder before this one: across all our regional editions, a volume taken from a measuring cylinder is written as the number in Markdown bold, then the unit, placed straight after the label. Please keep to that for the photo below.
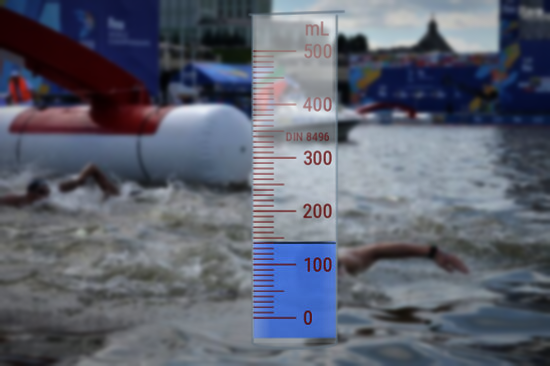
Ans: **140** mL
